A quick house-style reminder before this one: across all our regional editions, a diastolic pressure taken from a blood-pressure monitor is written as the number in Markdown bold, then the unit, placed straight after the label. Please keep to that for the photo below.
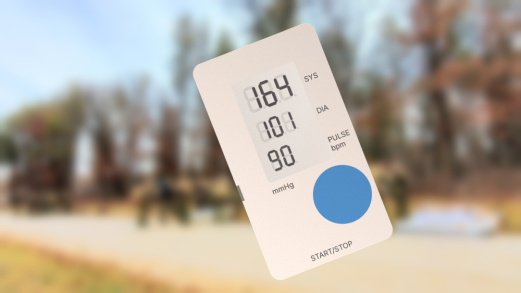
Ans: **101** mmHg
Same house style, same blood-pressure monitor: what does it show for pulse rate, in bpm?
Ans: **90** bpm
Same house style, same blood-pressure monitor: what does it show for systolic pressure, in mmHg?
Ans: **164** mmHg
